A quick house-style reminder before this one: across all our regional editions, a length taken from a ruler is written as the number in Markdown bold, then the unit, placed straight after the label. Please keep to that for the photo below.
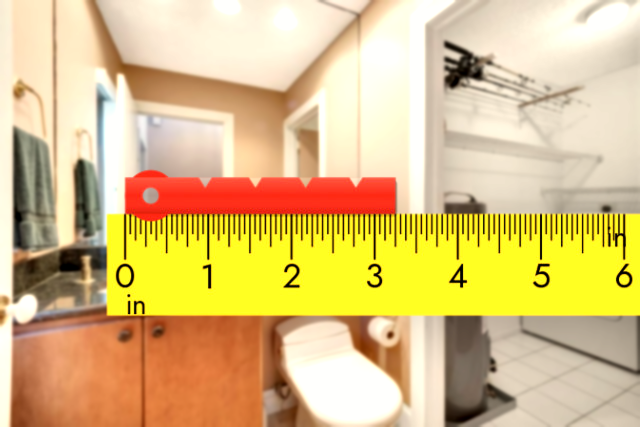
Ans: **3.25** in
